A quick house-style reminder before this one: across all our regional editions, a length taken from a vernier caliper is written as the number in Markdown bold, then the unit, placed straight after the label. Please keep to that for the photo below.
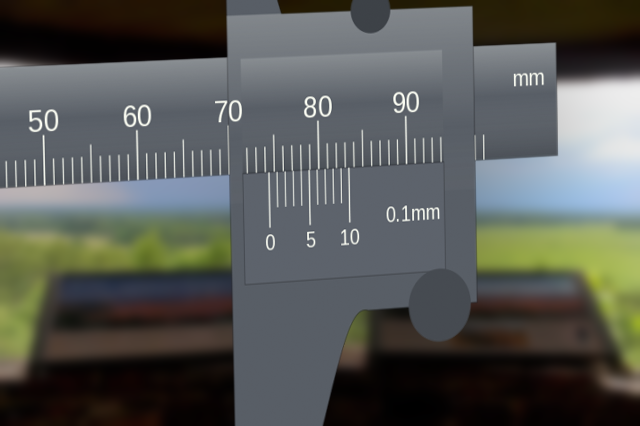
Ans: **74.4** mm
